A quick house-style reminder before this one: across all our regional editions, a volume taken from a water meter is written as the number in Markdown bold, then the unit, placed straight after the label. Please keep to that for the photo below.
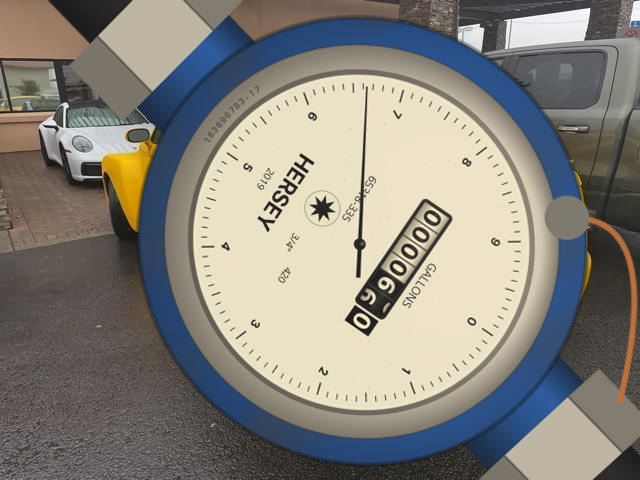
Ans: **656.6** gal
